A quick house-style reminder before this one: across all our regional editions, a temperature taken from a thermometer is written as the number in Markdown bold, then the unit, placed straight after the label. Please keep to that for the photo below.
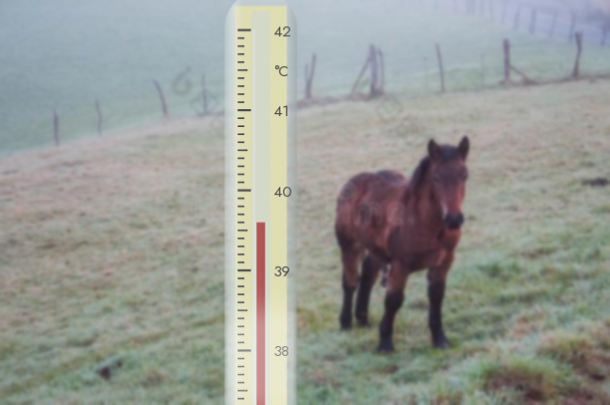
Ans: **39.6** °C
